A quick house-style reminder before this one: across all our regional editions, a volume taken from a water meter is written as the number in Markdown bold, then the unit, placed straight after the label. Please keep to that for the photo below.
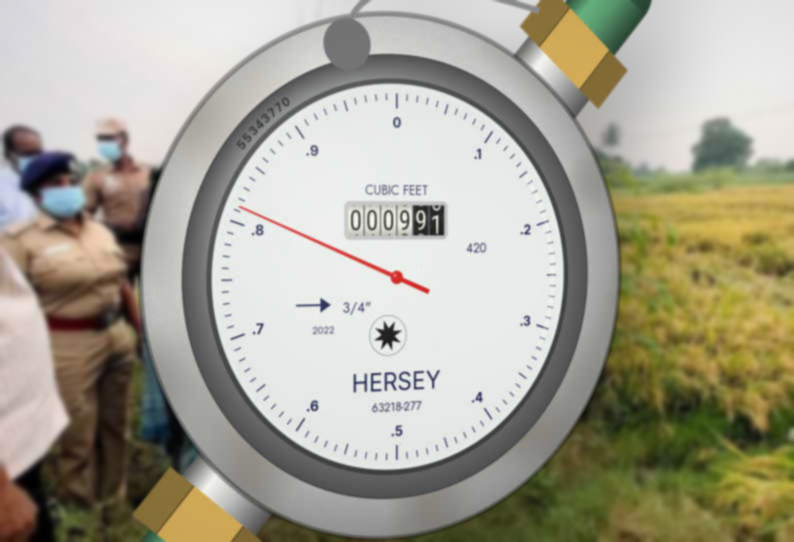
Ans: **990.81** ft³
